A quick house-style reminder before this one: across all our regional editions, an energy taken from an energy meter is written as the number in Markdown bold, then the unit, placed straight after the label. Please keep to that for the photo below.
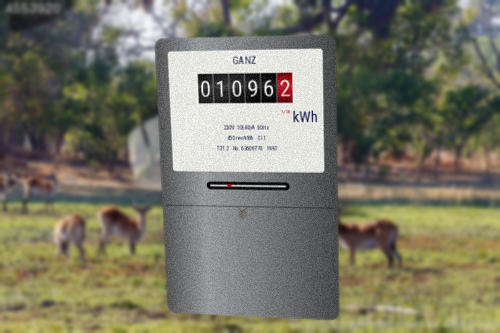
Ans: **1096.2** kWh
